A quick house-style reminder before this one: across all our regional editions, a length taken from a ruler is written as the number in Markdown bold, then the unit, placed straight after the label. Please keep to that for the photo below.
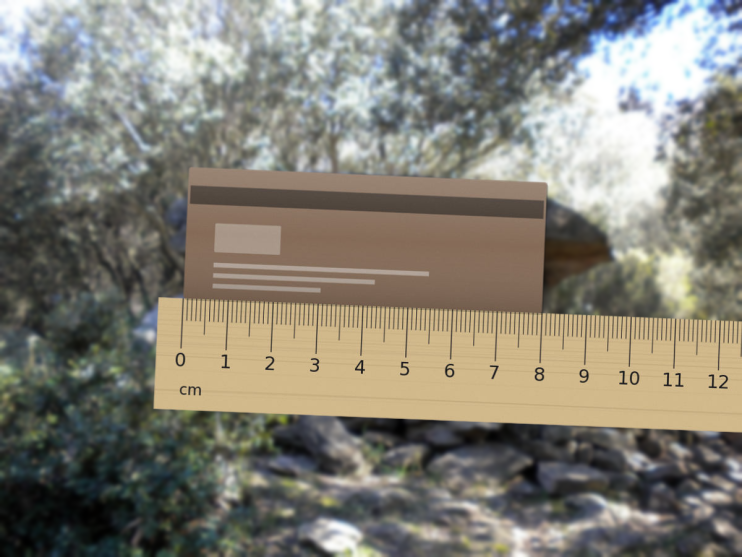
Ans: **8** cm
